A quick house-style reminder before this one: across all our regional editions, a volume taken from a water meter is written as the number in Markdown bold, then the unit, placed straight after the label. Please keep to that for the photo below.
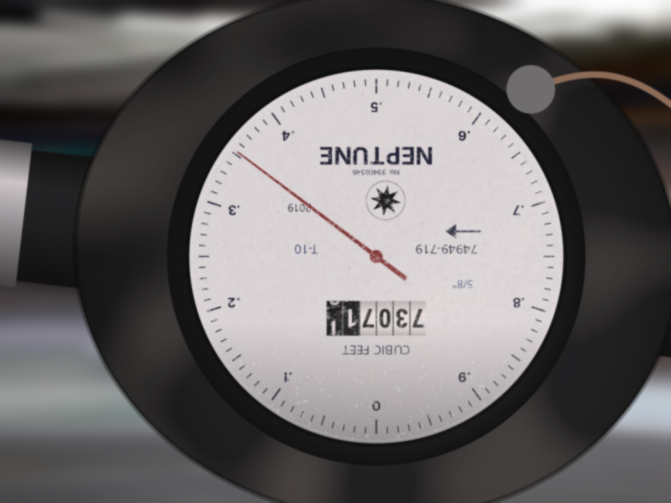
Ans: **730711.35** ft³
